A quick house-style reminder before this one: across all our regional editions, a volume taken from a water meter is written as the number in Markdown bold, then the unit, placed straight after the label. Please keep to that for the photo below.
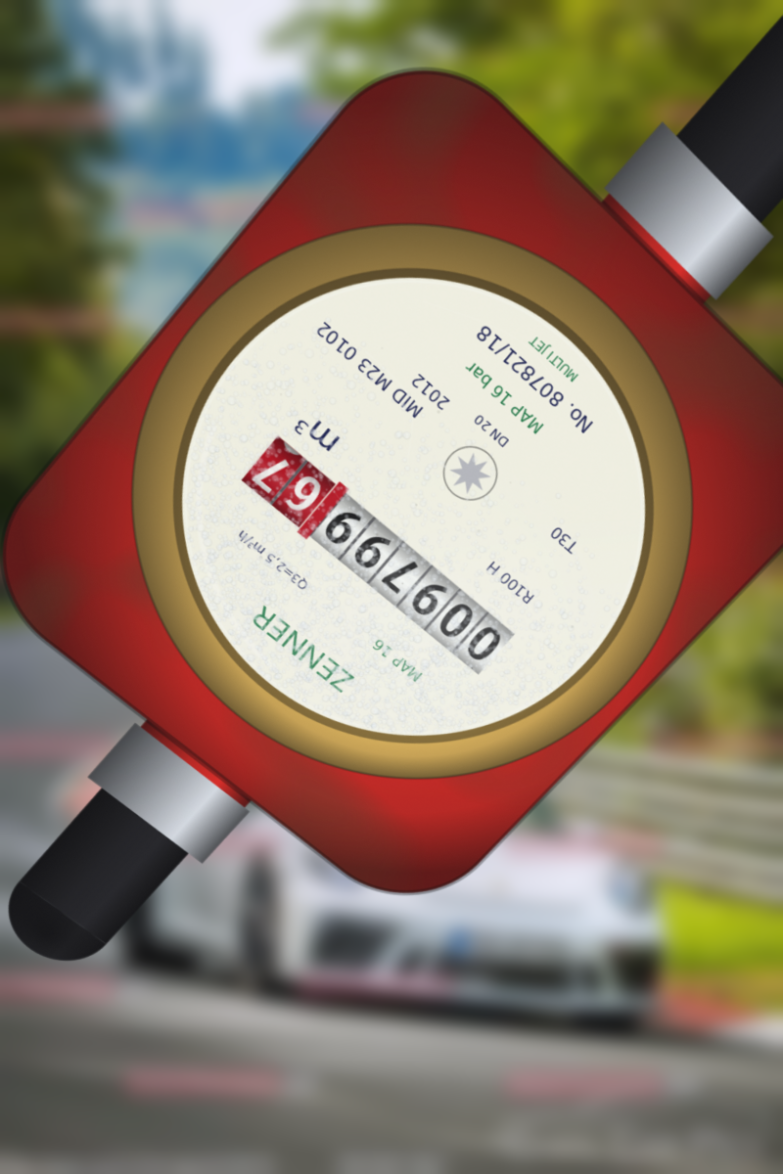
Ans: **9799.67** m³
